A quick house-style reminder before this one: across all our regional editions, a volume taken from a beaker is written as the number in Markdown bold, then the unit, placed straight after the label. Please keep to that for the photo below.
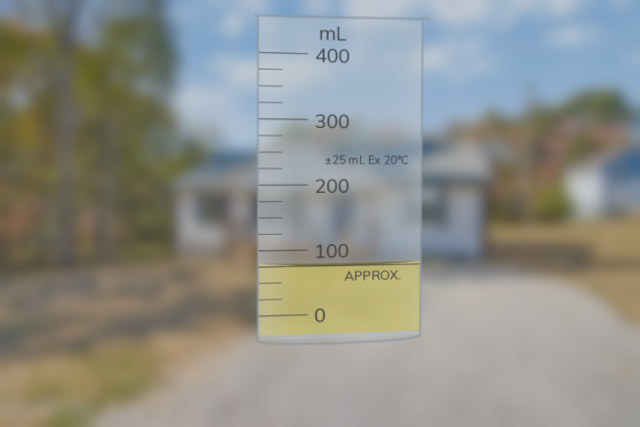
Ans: **75** mL
